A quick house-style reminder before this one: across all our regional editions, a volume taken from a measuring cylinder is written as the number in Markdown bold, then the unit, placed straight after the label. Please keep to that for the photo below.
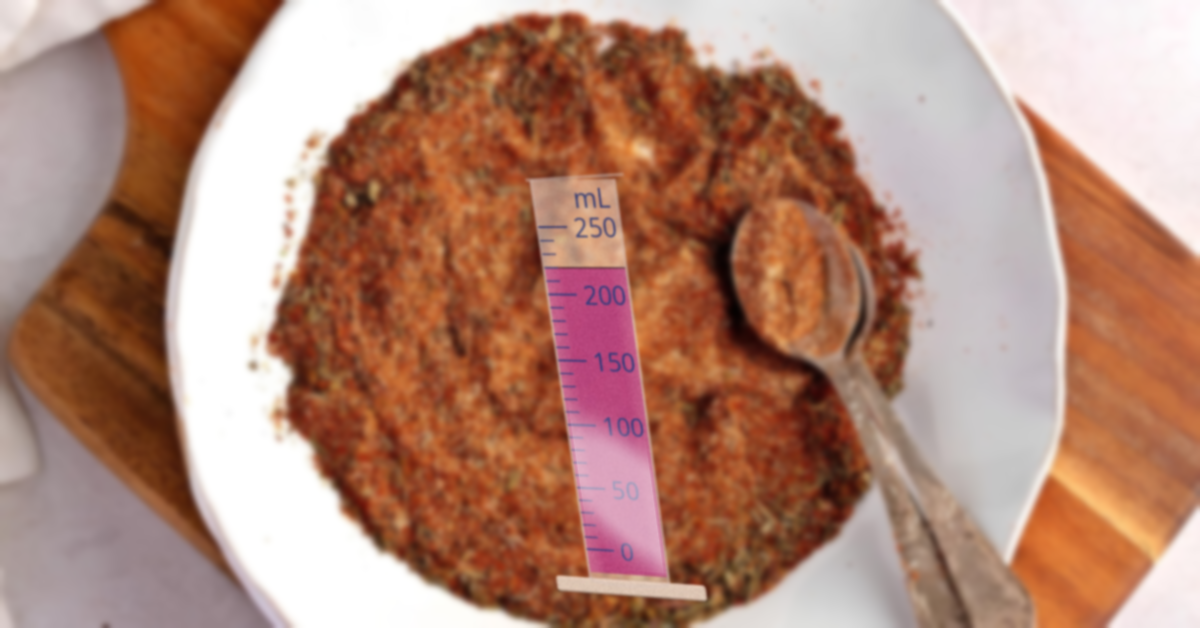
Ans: **220** mL
